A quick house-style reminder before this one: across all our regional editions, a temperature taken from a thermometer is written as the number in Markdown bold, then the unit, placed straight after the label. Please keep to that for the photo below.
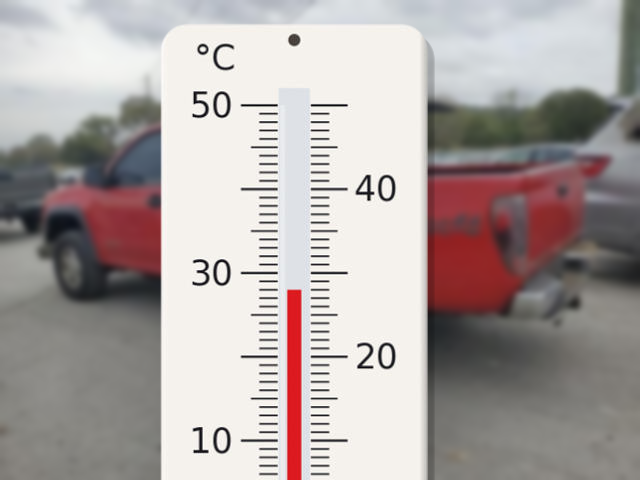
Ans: **28** °C
